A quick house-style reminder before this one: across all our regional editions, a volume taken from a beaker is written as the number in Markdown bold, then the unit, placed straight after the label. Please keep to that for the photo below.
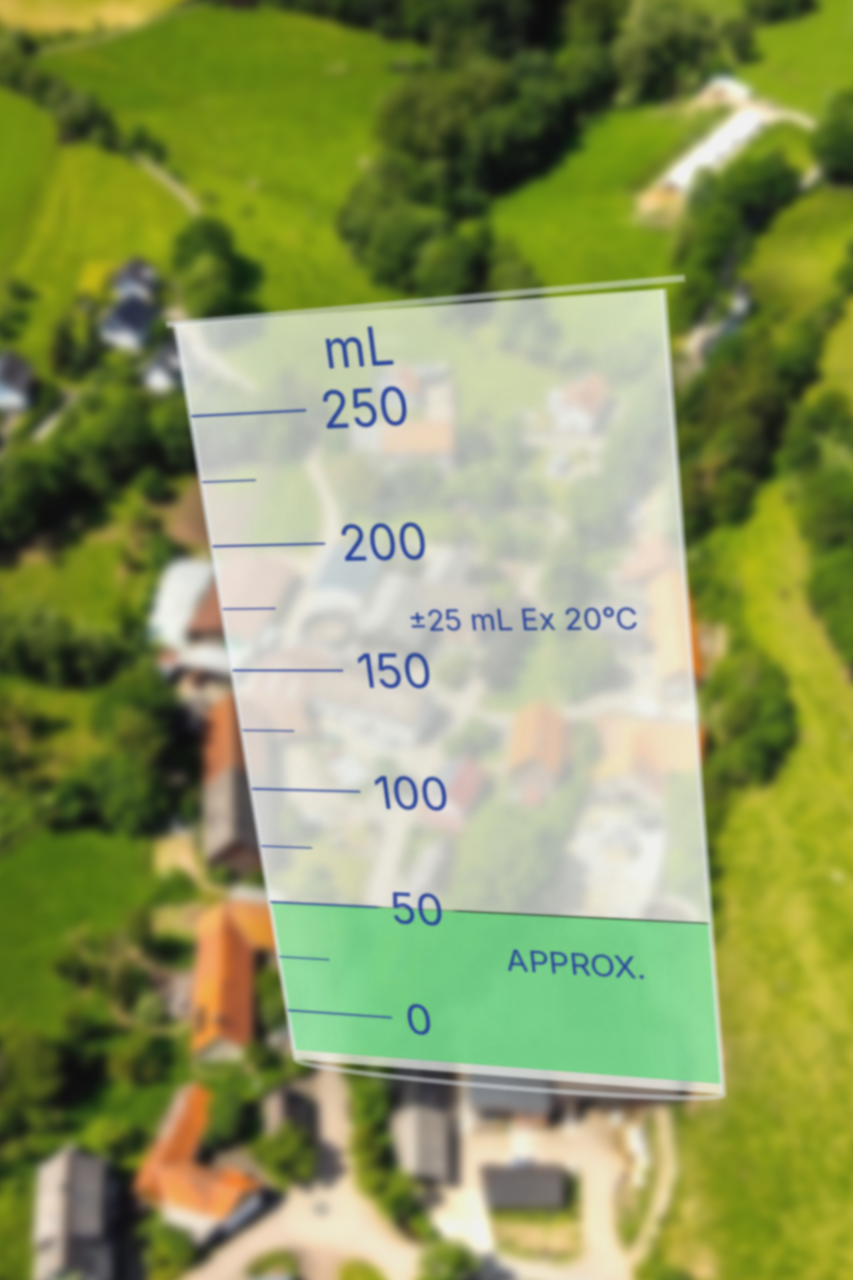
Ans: **50** mL
